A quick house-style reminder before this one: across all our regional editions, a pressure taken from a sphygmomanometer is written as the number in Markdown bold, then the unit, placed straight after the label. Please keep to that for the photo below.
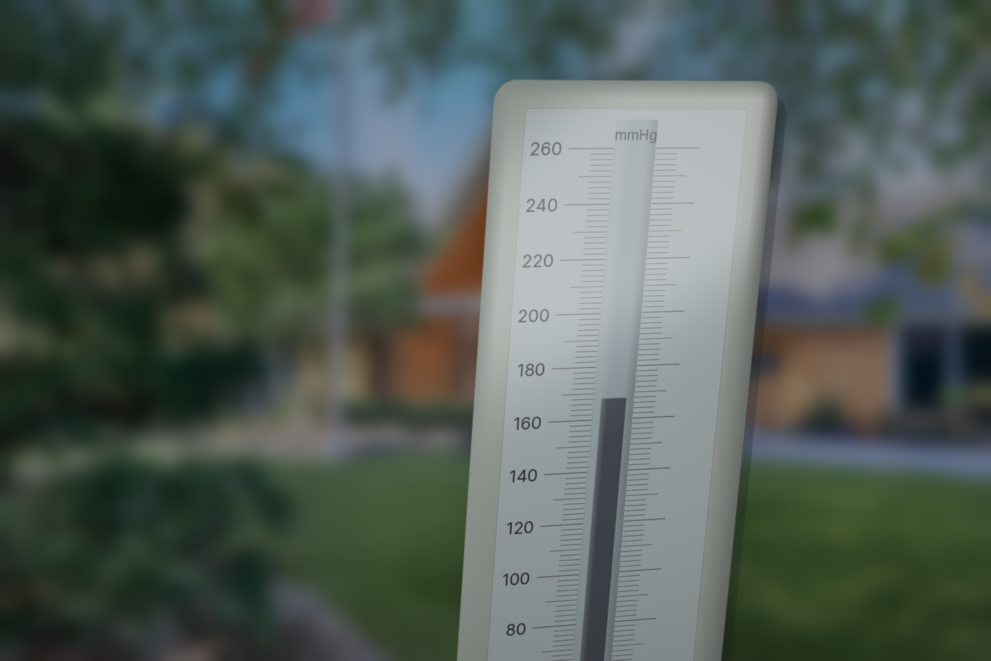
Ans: **168** mmHg
